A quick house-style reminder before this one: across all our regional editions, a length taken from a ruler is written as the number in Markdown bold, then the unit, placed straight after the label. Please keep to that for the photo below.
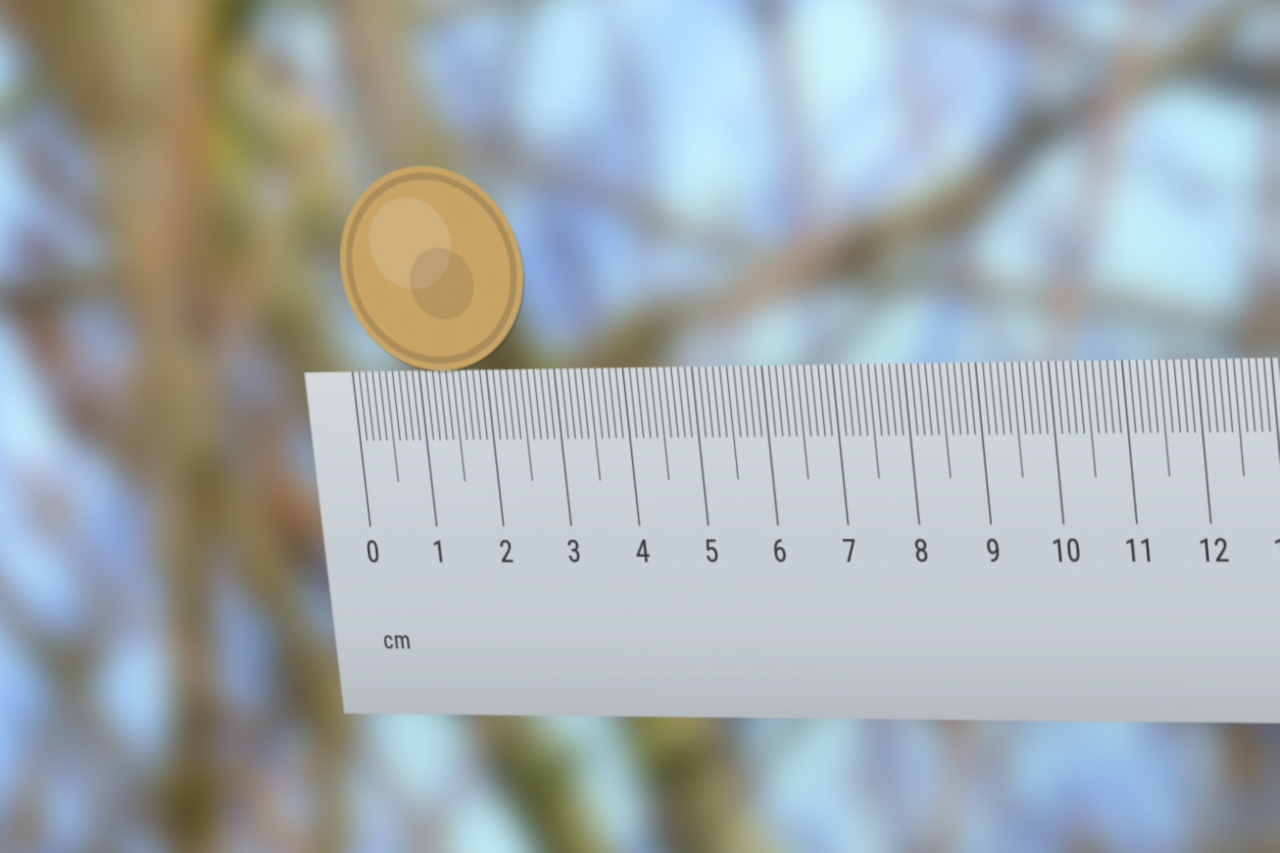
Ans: **2.7** cm
